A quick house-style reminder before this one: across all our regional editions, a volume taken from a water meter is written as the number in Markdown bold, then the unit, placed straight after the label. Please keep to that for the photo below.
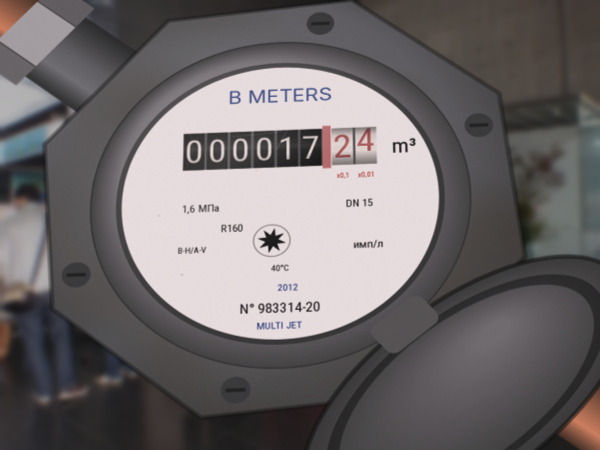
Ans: **17.24** m³
